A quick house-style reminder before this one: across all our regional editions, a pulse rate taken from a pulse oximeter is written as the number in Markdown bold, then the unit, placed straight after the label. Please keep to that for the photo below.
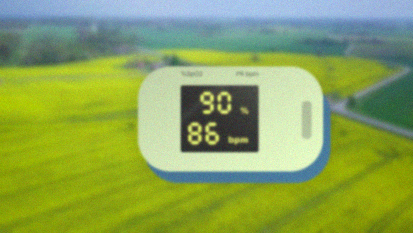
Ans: **86** bpm
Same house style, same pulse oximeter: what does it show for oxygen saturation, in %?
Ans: **90** %
